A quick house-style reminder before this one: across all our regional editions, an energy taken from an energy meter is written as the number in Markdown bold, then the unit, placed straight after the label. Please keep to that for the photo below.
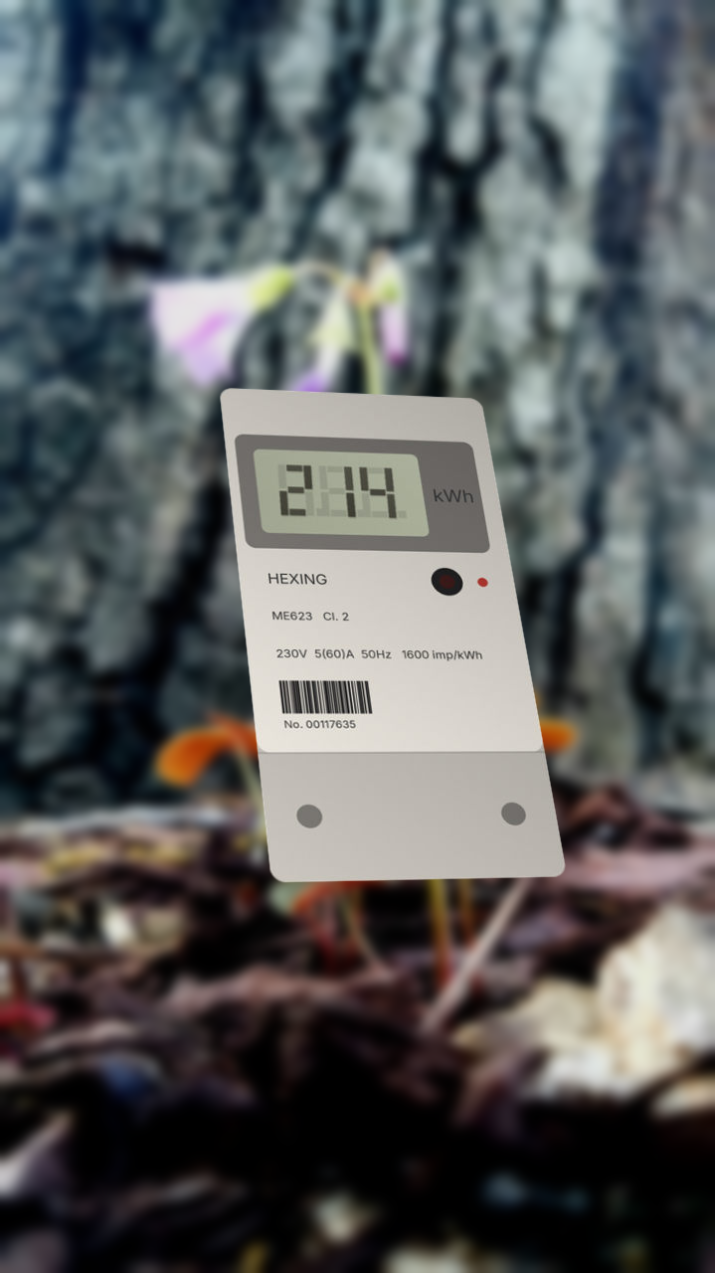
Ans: **214** kWh
